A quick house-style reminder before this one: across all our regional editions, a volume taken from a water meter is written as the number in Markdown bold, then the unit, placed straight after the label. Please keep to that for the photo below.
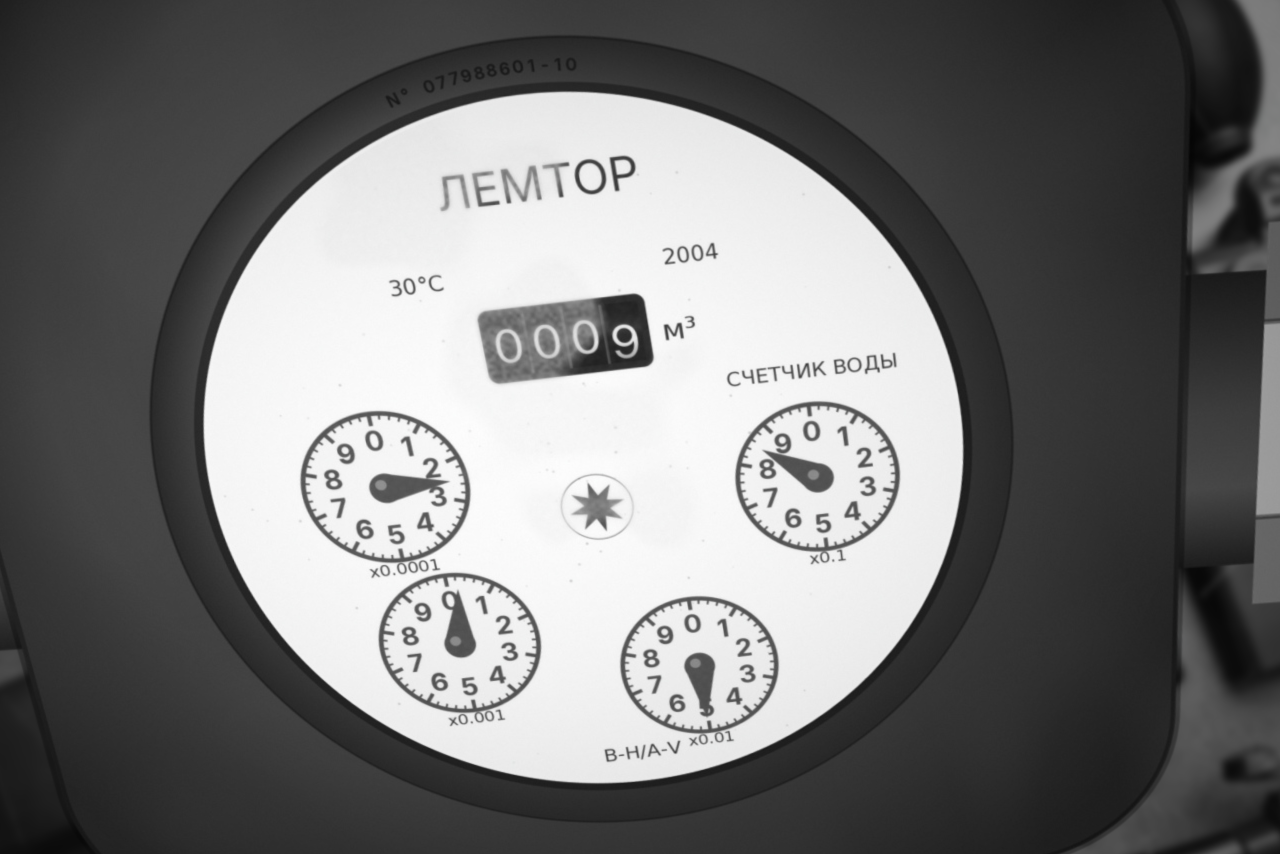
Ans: **8.8502** m³
